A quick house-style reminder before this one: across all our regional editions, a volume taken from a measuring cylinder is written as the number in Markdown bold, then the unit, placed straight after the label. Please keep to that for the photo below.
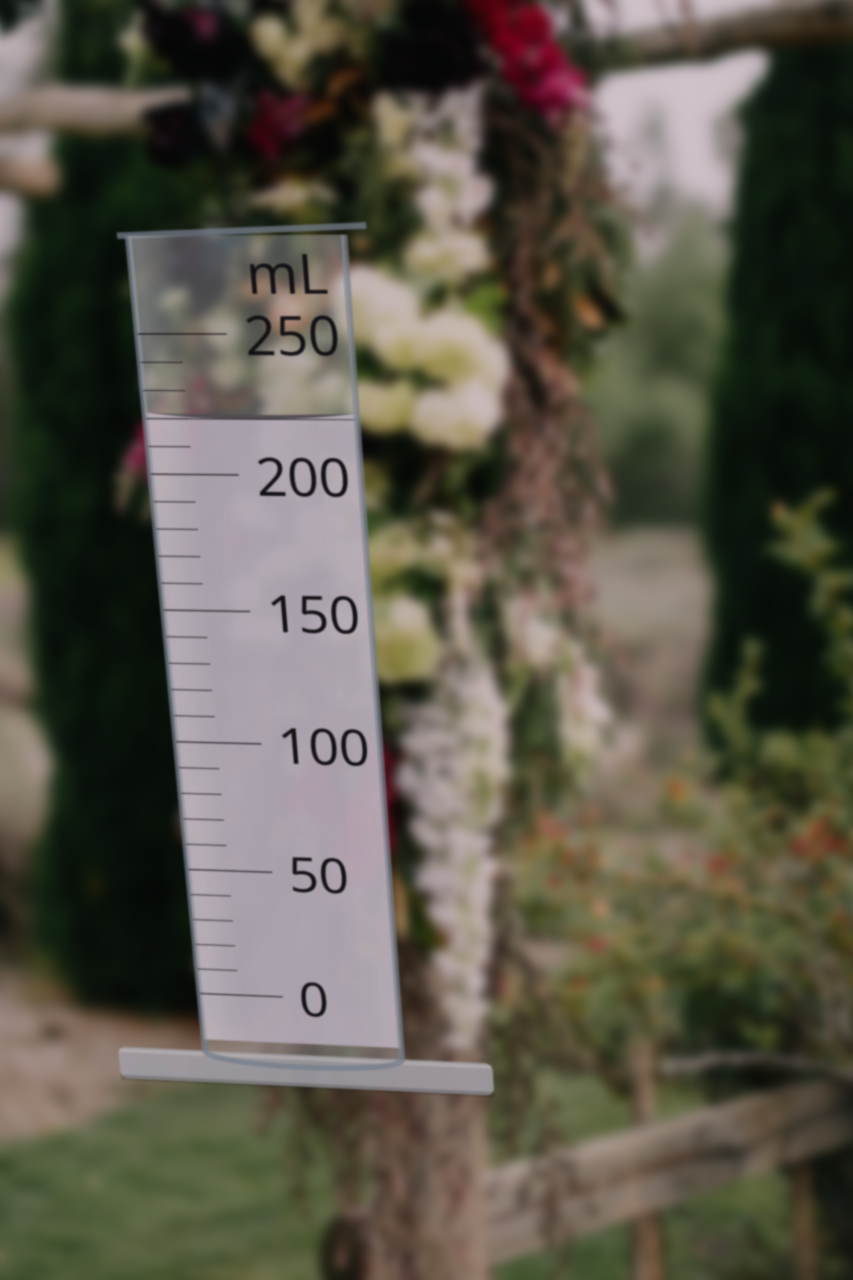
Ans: **220** mL
